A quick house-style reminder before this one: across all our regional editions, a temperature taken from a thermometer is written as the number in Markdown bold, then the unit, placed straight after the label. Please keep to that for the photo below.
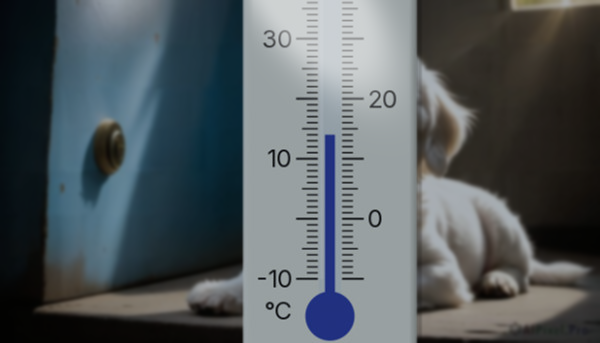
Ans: **14** °C
